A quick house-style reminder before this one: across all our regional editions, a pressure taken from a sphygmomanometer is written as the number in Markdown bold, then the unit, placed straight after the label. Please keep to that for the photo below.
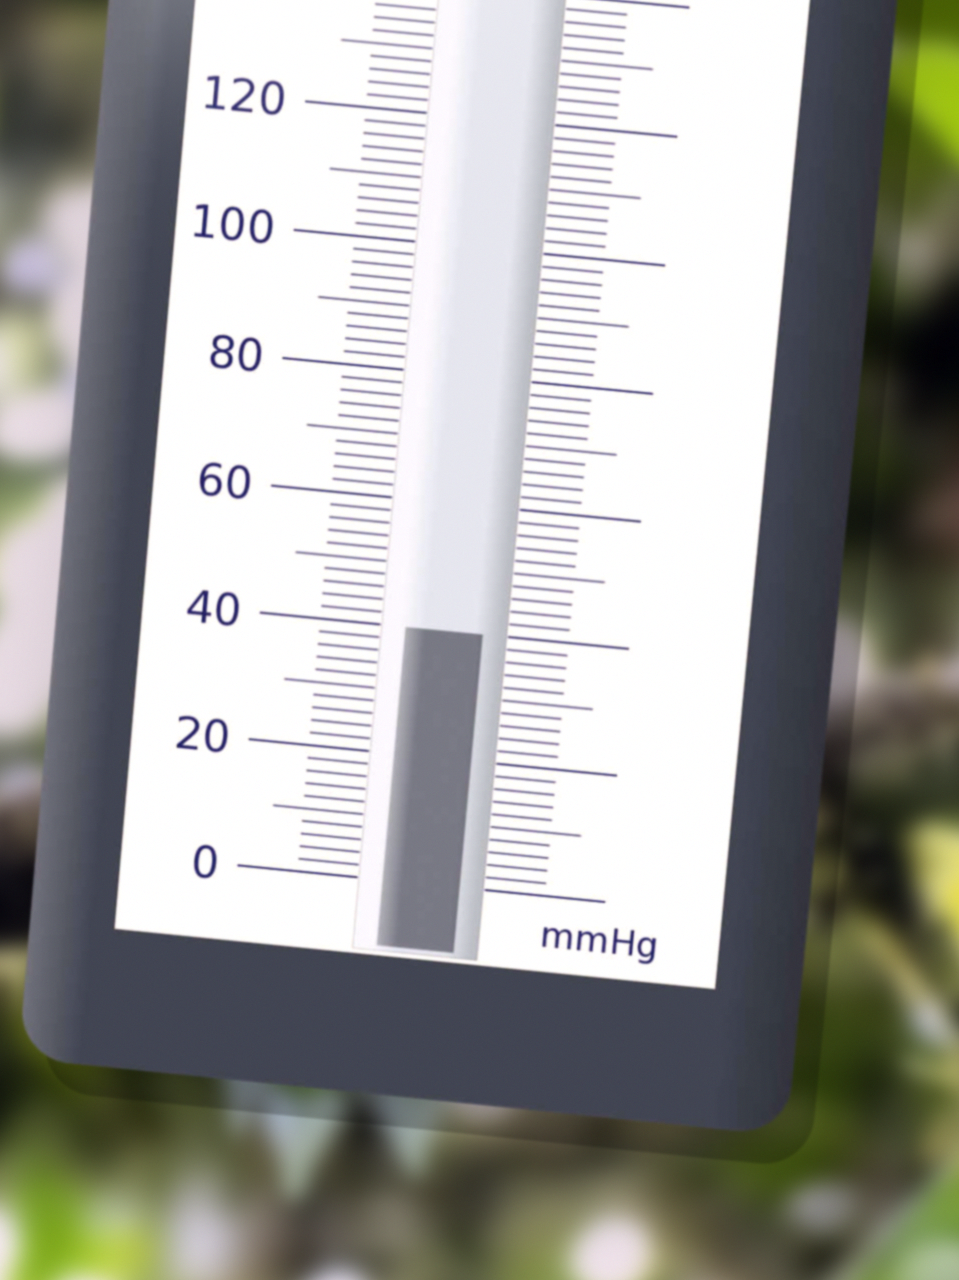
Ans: **40** mmHg
